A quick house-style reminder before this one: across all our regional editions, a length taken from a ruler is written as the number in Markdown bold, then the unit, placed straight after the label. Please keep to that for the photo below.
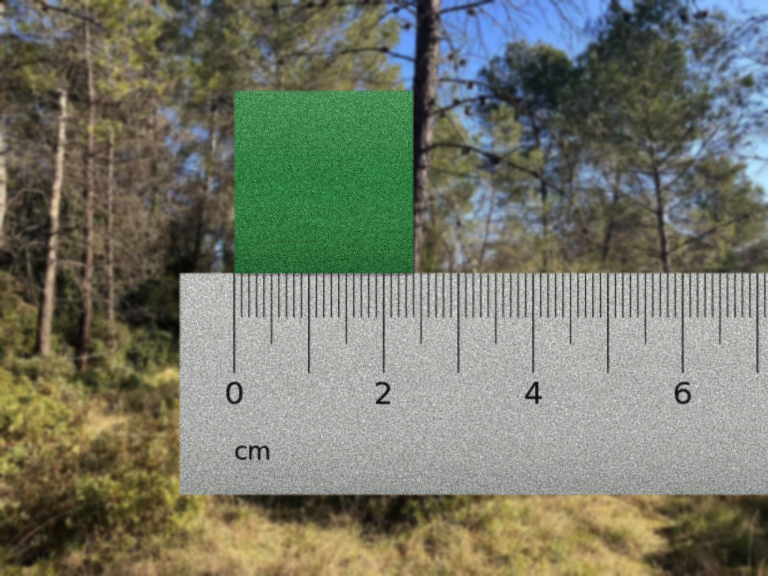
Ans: **2.4** cm
